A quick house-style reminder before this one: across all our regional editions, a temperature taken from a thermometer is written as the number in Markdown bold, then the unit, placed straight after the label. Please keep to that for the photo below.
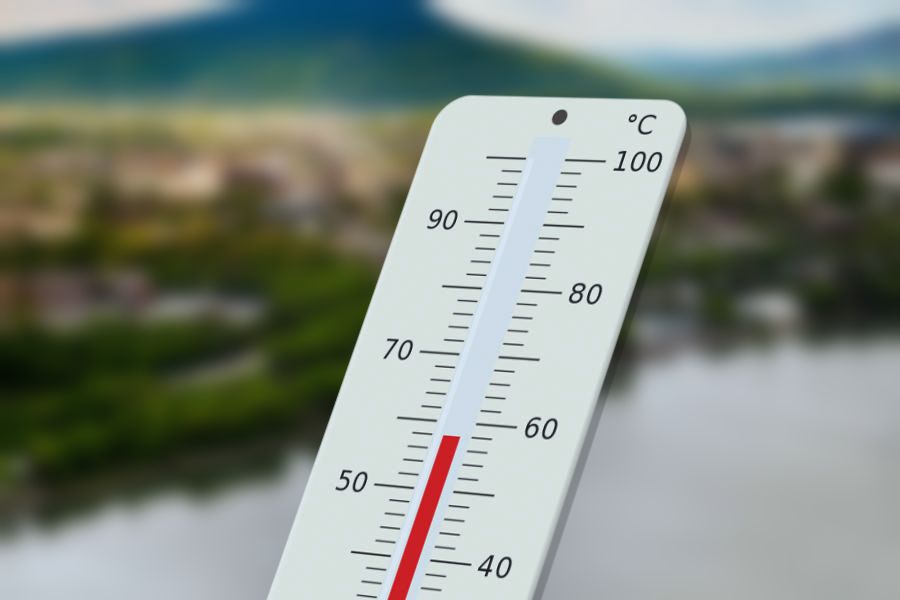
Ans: **58** °C
